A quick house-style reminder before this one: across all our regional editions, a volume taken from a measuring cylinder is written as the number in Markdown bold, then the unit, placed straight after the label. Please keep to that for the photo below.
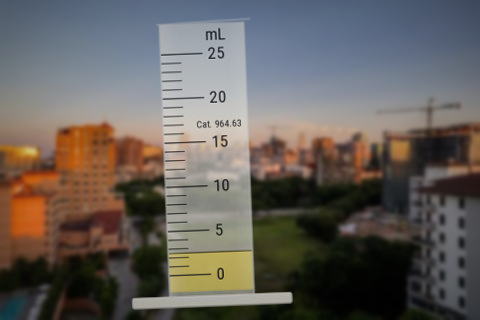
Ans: **2.5** mL
